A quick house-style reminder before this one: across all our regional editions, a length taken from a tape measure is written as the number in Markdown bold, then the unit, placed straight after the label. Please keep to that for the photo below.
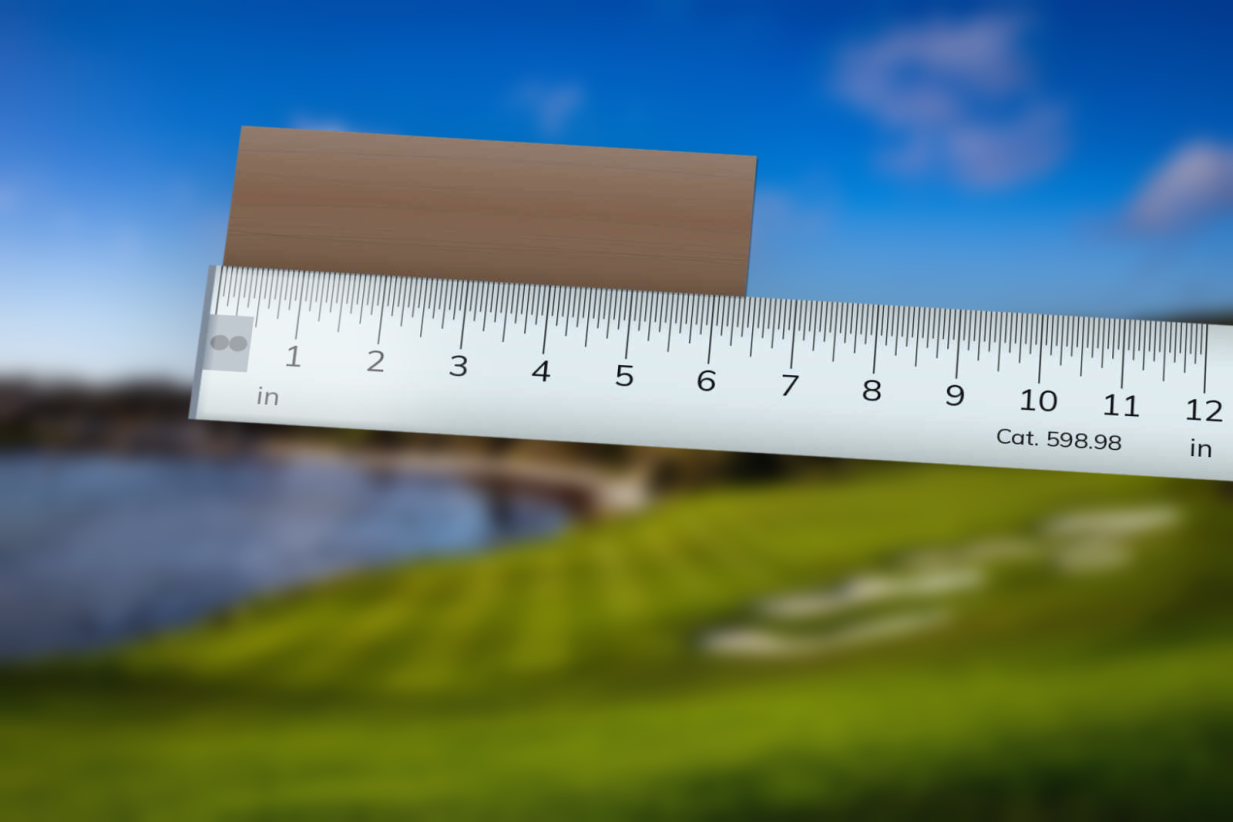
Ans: **6.375** in
